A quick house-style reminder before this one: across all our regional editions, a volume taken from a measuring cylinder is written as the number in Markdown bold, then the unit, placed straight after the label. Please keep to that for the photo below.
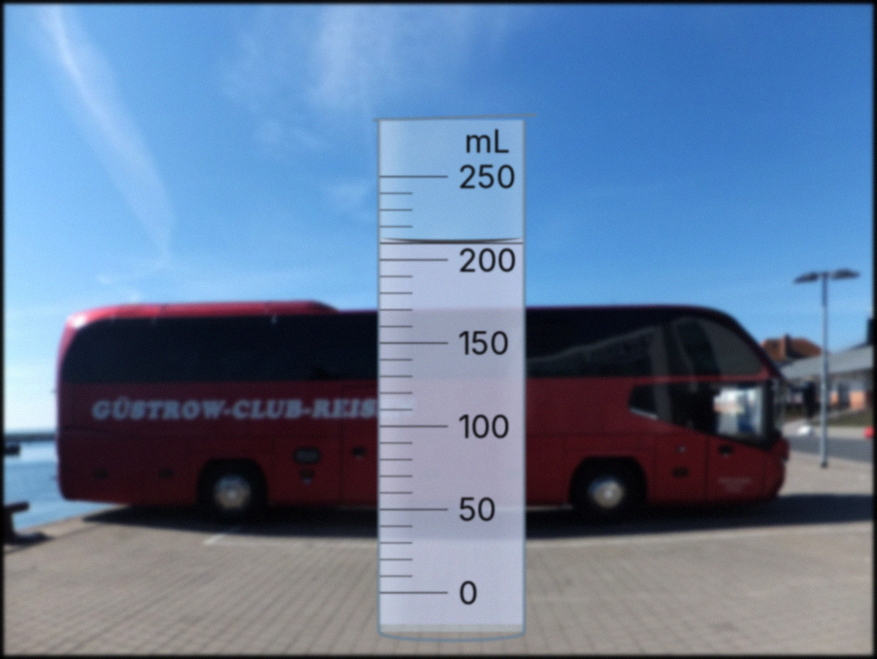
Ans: **210** mL
